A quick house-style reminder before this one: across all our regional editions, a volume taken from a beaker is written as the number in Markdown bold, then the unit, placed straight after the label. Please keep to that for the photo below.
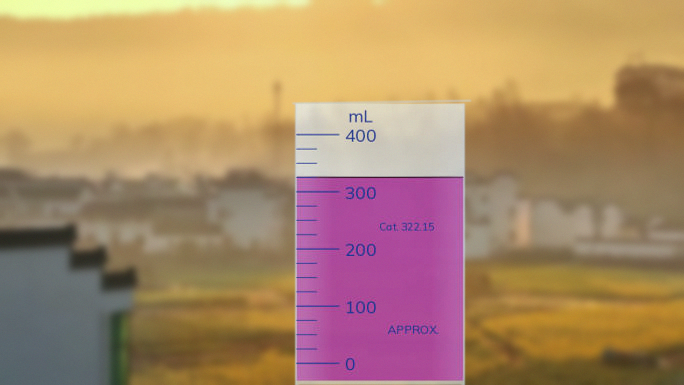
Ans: **325** mL
